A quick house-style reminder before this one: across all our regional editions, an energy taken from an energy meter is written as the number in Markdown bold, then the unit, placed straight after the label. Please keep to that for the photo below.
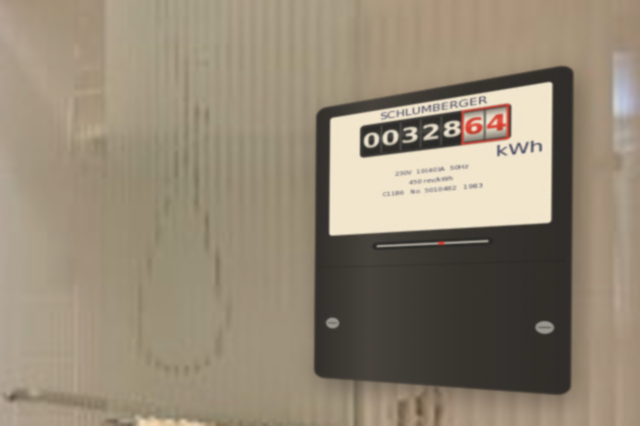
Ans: **328.64** kWh
